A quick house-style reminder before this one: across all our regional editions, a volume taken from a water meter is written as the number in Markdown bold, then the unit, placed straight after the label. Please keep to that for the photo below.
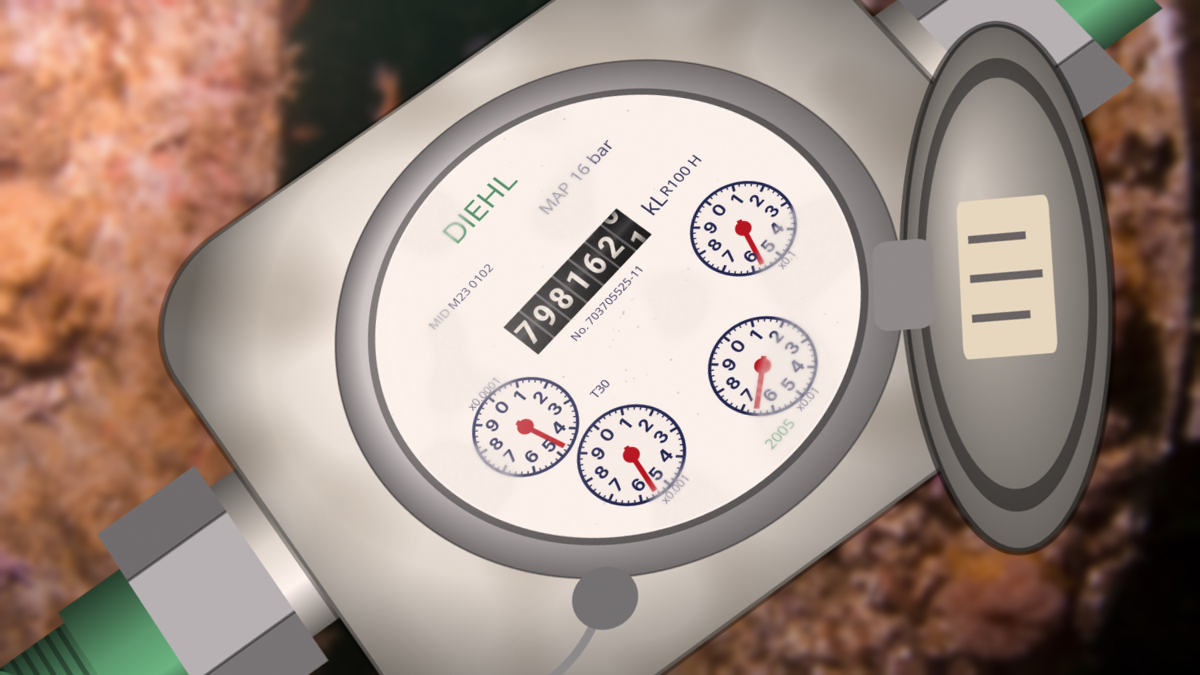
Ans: **7981620.5654** kL
